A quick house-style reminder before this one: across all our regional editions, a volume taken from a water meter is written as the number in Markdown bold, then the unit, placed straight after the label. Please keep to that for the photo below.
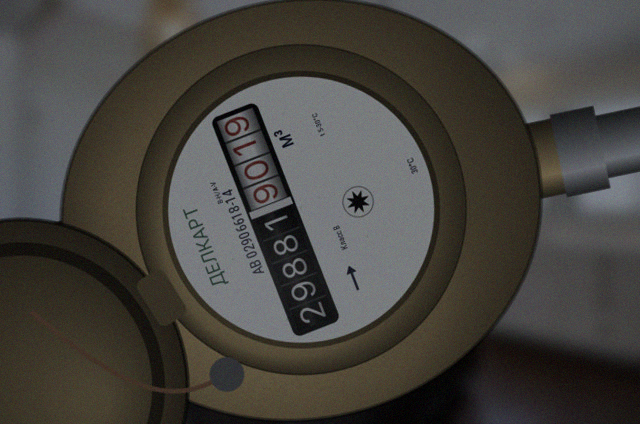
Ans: **29881.9019** m³
